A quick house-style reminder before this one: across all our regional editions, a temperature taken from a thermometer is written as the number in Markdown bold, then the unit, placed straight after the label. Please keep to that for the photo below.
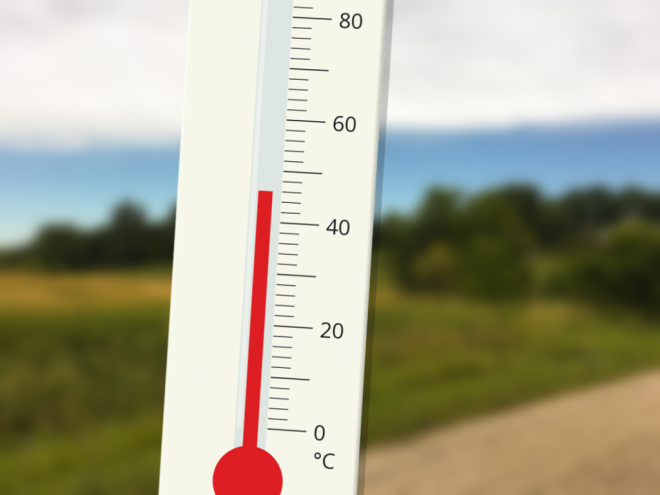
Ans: **46** °C
